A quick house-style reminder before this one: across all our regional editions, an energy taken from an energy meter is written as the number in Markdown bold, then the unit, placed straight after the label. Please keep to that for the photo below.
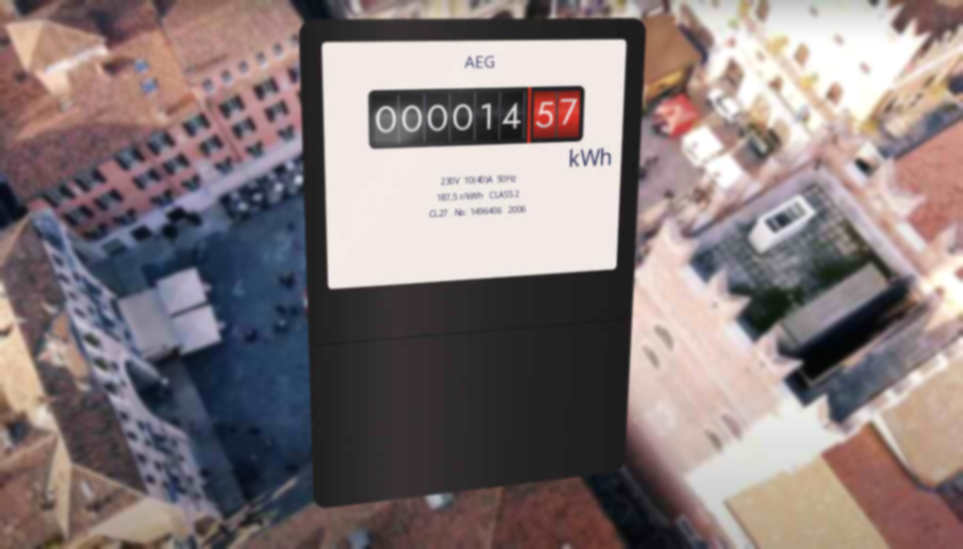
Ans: **14.57** kWh
